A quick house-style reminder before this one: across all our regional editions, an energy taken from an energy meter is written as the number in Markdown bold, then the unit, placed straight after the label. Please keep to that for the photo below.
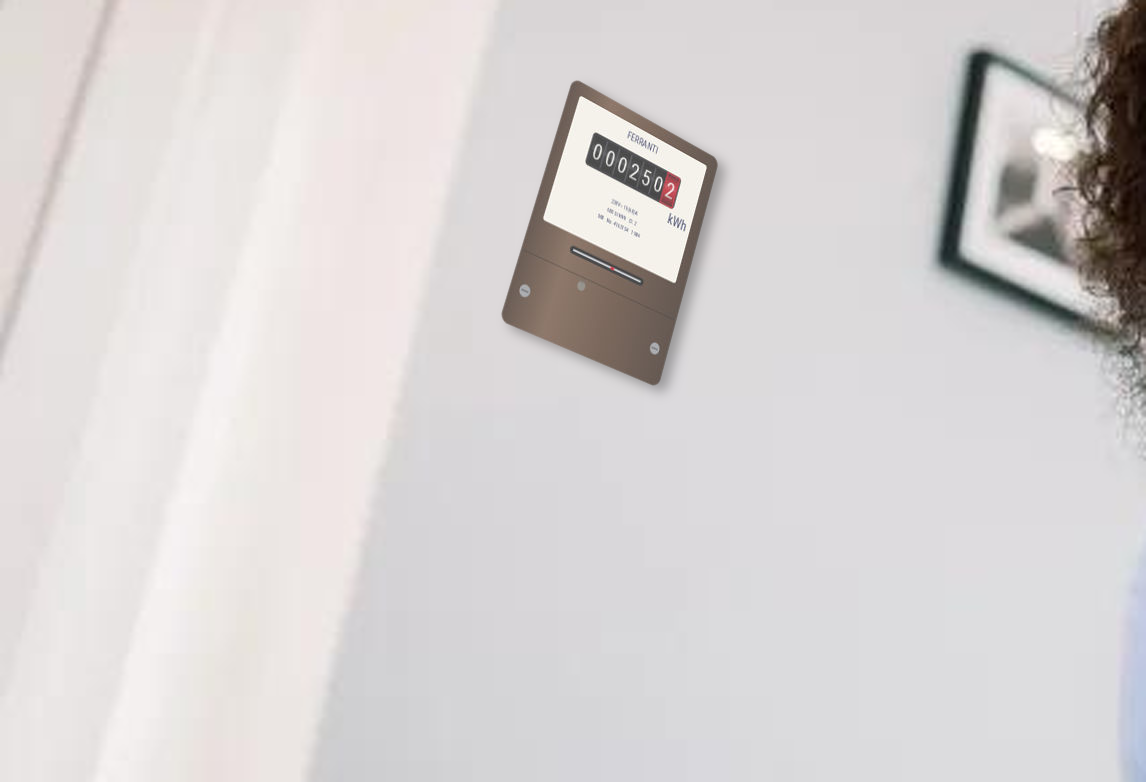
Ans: **250.2** kWh
